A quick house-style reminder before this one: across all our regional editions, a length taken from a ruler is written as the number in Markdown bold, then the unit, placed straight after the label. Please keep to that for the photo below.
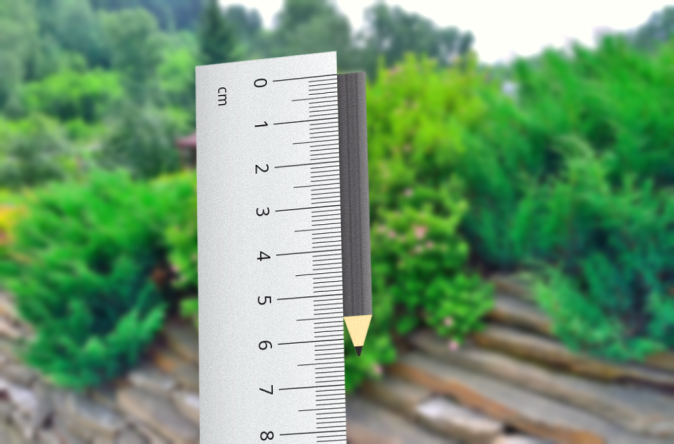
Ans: **6.4** cm
